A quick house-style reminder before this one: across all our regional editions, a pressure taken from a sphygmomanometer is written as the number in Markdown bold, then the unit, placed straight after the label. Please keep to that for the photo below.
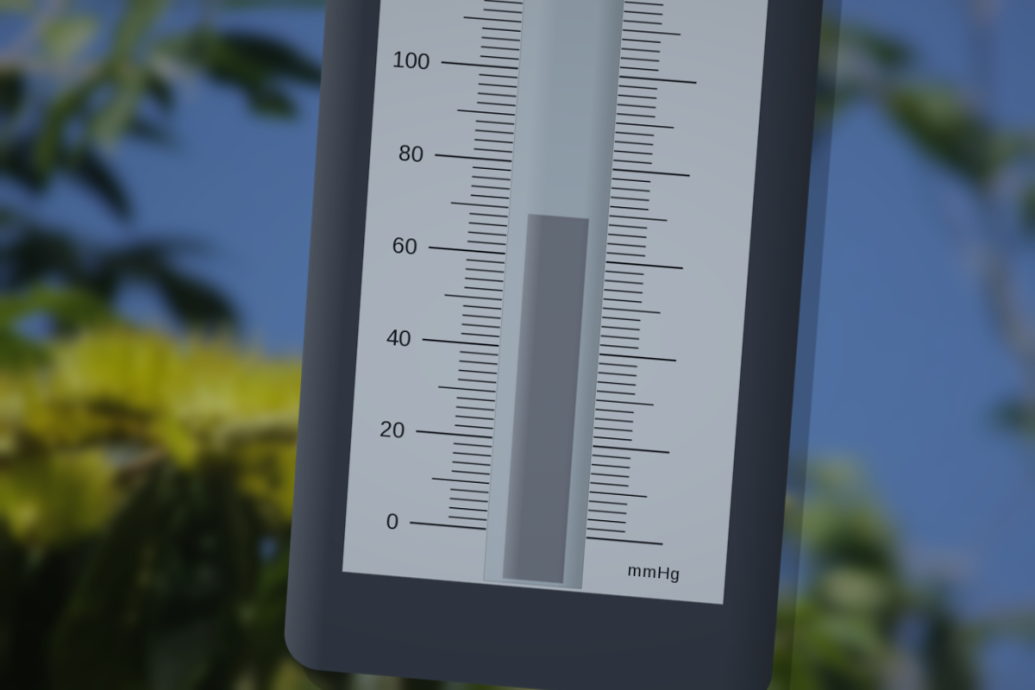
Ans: **69** mmHg
